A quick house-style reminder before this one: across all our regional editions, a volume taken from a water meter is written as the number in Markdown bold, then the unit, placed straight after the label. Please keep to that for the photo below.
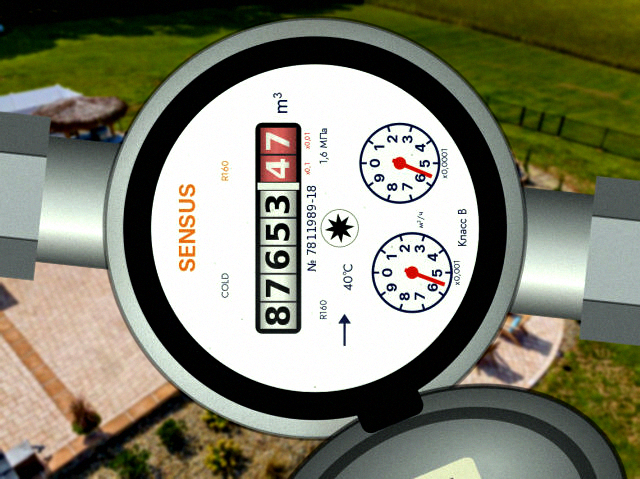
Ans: **87653.4755** m³
